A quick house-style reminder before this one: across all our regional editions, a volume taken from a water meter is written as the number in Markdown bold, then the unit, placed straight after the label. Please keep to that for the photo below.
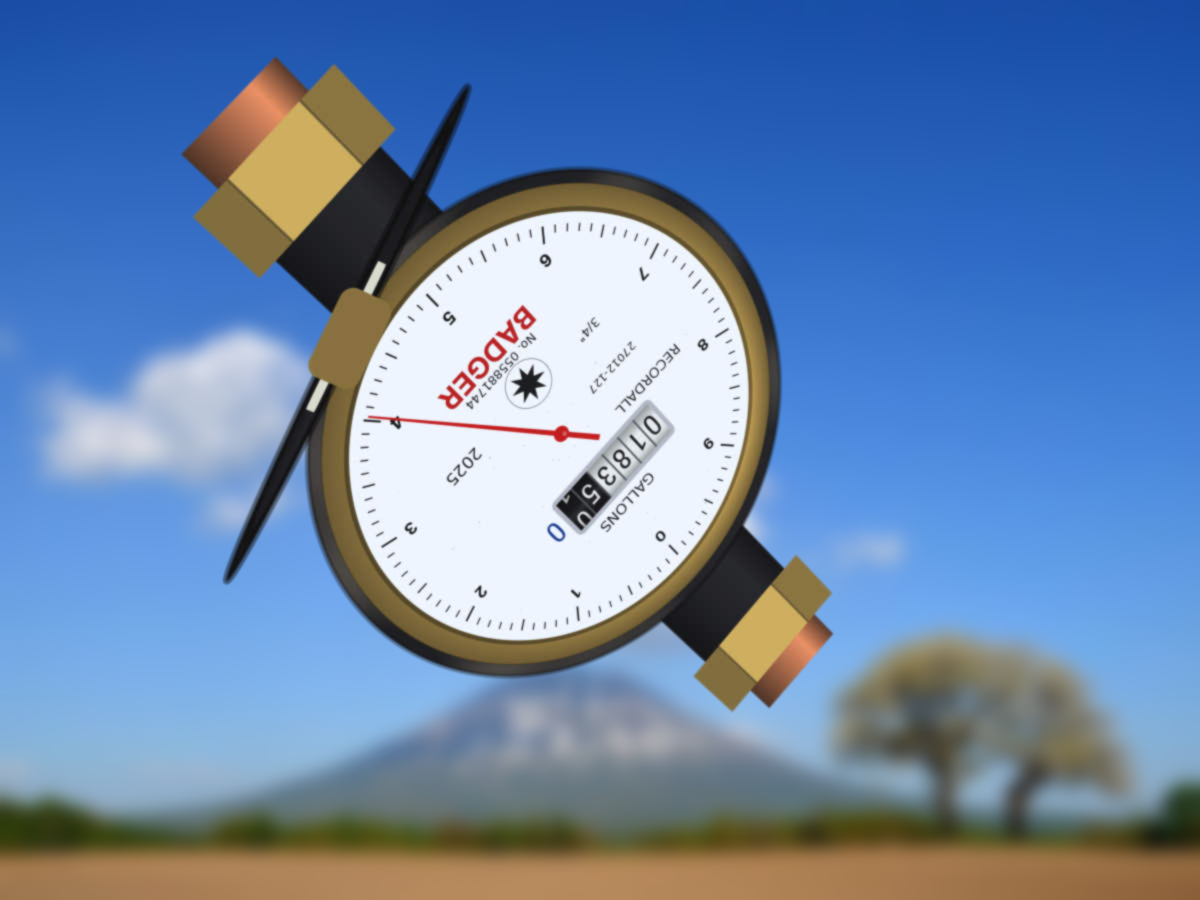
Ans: **183504.0** gal
